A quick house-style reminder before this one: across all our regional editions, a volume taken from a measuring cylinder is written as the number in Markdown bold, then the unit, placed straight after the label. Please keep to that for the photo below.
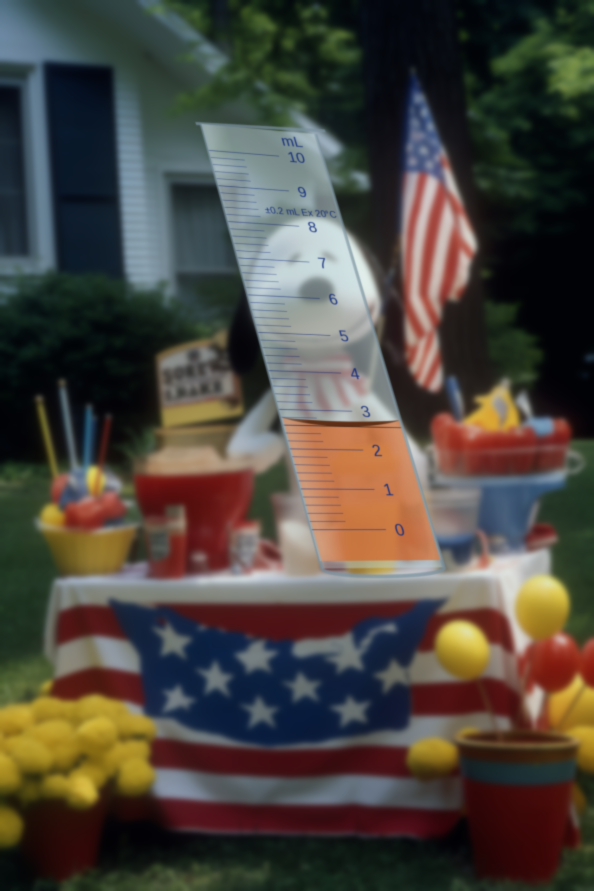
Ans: **2.6** mL
